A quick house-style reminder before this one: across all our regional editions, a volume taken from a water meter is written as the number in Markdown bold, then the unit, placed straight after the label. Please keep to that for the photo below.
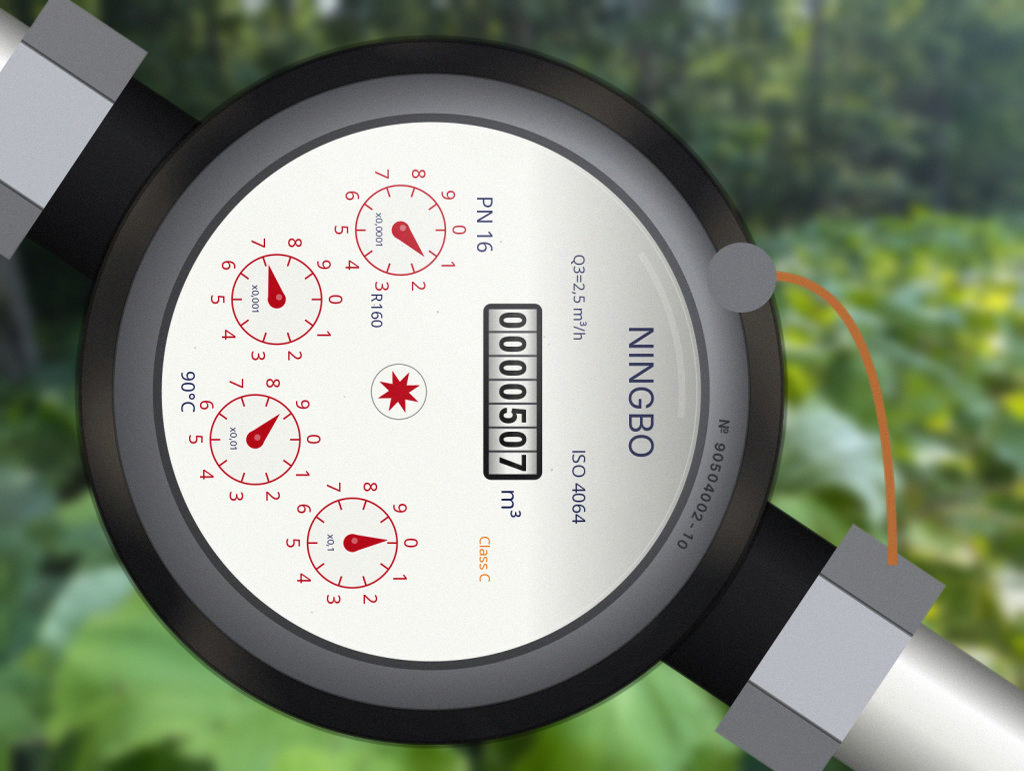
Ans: **506.9871** m³
